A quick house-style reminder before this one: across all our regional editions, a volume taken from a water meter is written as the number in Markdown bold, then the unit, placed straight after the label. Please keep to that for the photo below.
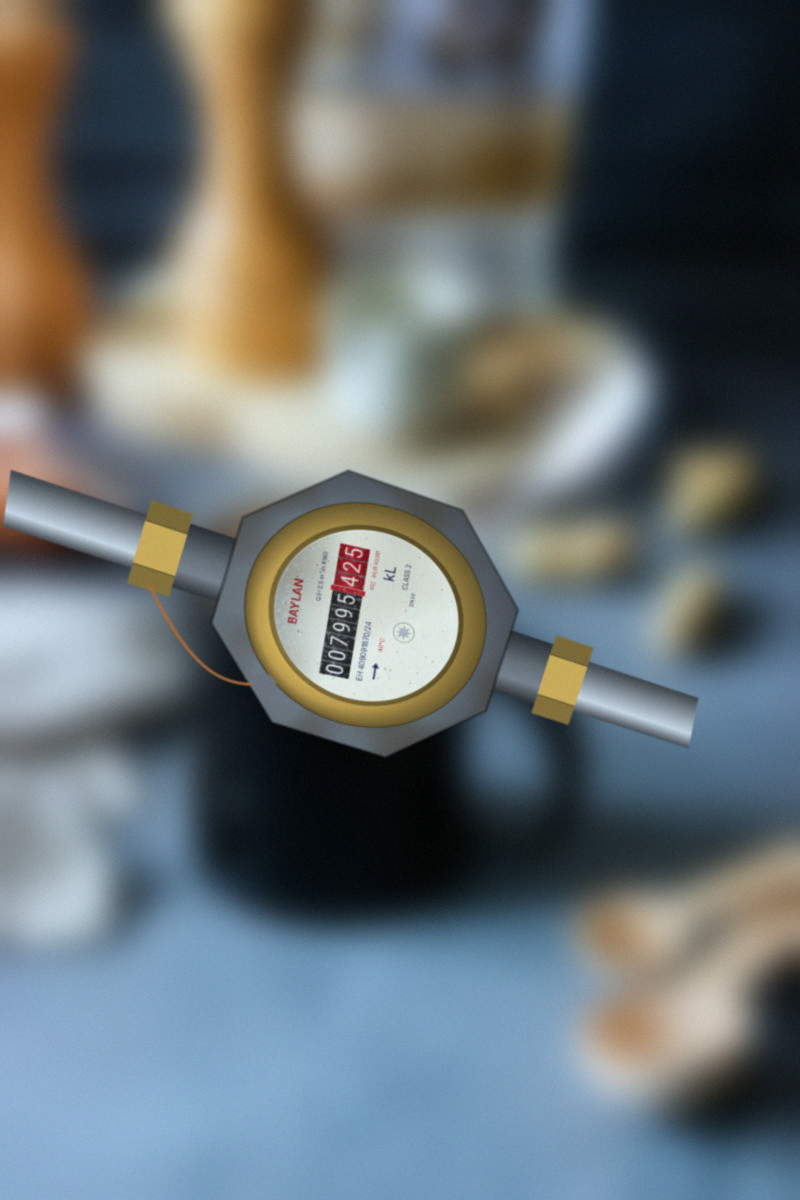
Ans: **7995.425** kL
